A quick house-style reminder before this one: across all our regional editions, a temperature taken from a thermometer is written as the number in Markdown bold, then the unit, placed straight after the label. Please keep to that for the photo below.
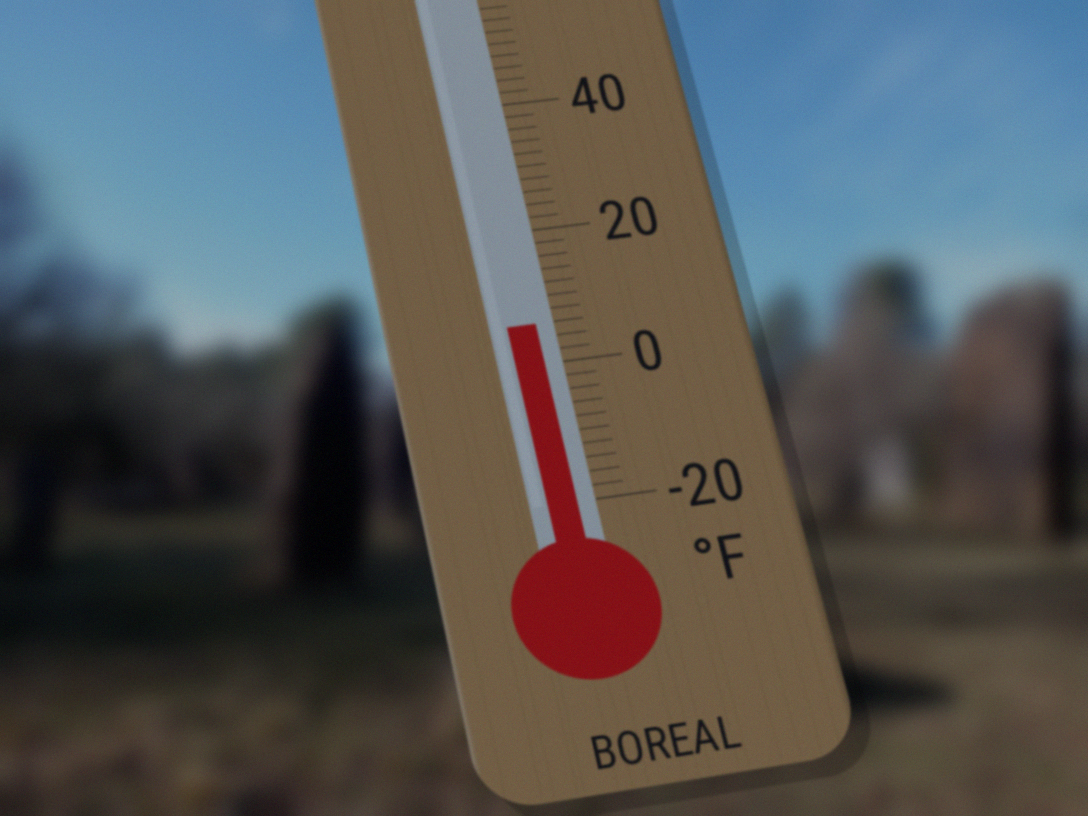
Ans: **6** °F
